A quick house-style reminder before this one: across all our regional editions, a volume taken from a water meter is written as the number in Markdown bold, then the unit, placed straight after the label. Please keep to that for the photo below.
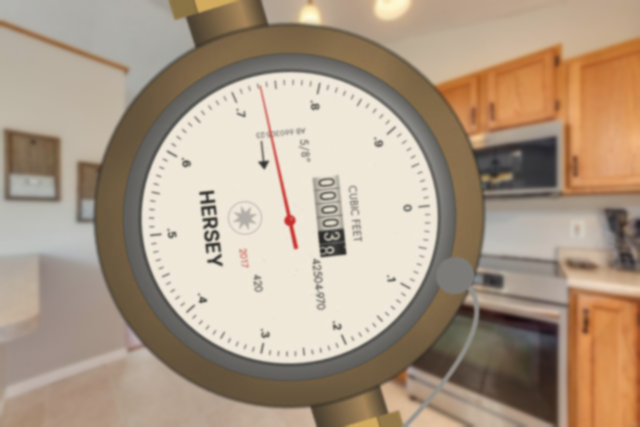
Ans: **37.73** ft³
